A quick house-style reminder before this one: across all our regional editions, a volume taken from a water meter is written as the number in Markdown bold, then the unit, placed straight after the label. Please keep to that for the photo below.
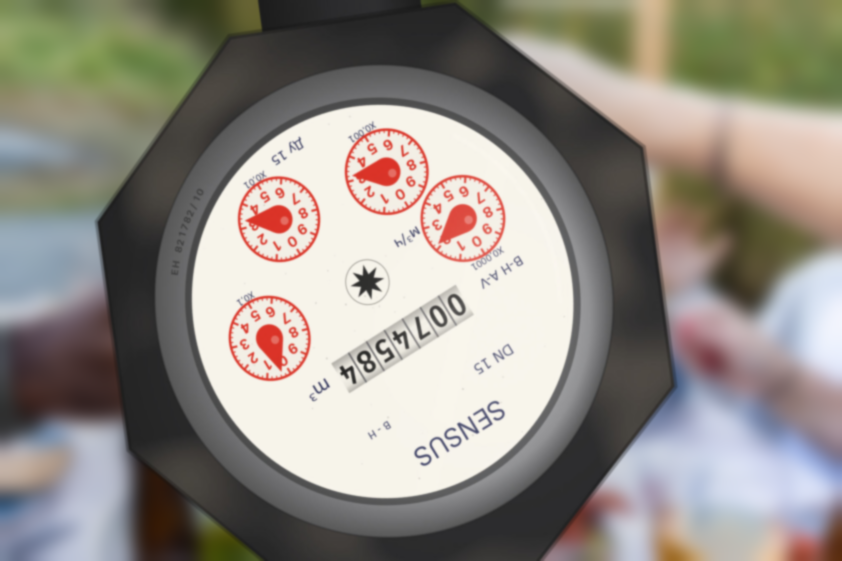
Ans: **74584.0332** m³
